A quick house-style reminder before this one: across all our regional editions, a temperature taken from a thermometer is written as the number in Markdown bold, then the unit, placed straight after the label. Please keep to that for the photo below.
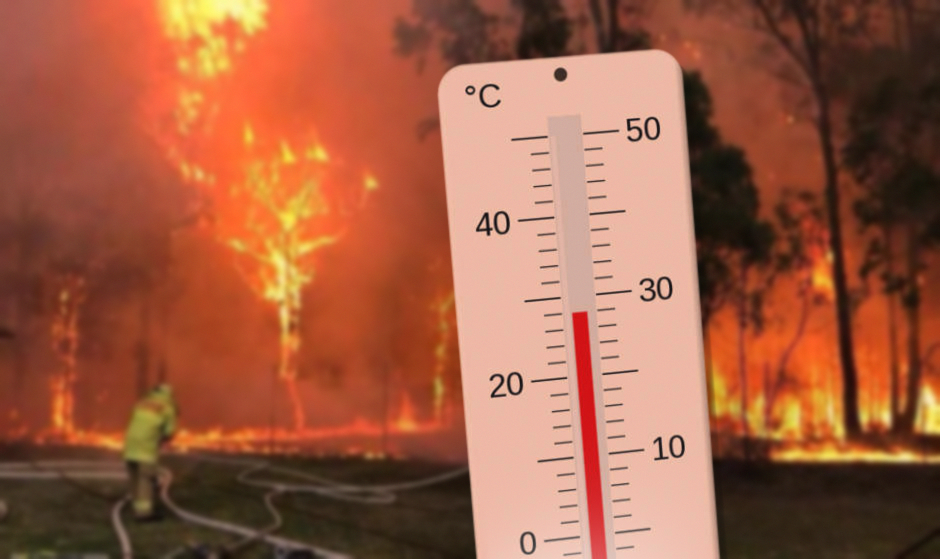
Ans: **28** °C
